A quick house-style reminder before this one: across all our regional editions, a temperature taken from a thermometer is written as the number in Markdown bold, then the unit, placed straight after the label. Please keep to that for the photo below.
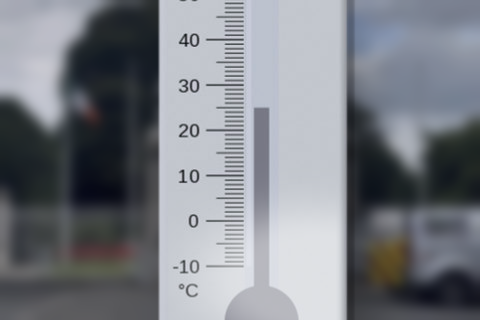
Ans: **25** °C
